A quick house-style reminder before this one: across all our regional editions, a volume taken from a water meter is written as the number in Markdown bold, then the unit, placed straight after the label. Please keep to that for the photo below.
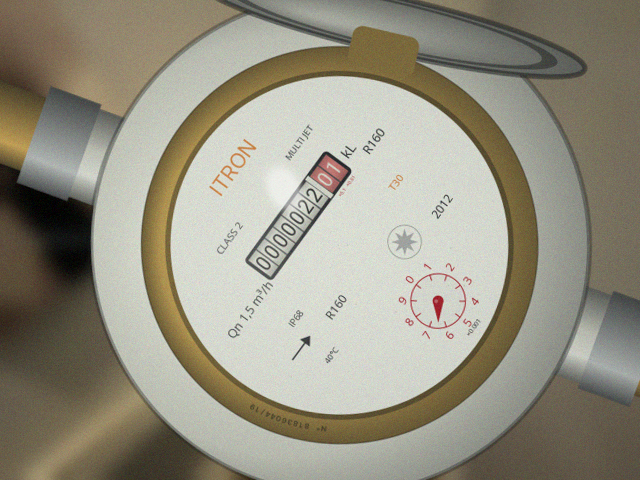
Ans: **22.016** kL
